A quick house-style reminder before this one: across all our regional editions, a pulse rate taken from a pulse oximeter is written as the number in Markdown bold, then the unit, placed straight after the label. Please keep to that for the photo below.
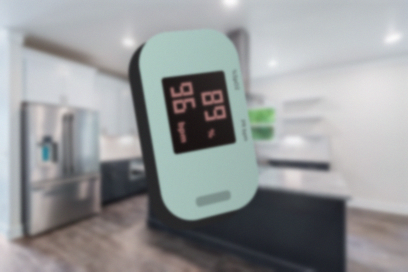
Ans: **96** bpm
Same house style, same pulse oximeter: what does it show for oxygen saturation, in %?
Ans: **89** %
